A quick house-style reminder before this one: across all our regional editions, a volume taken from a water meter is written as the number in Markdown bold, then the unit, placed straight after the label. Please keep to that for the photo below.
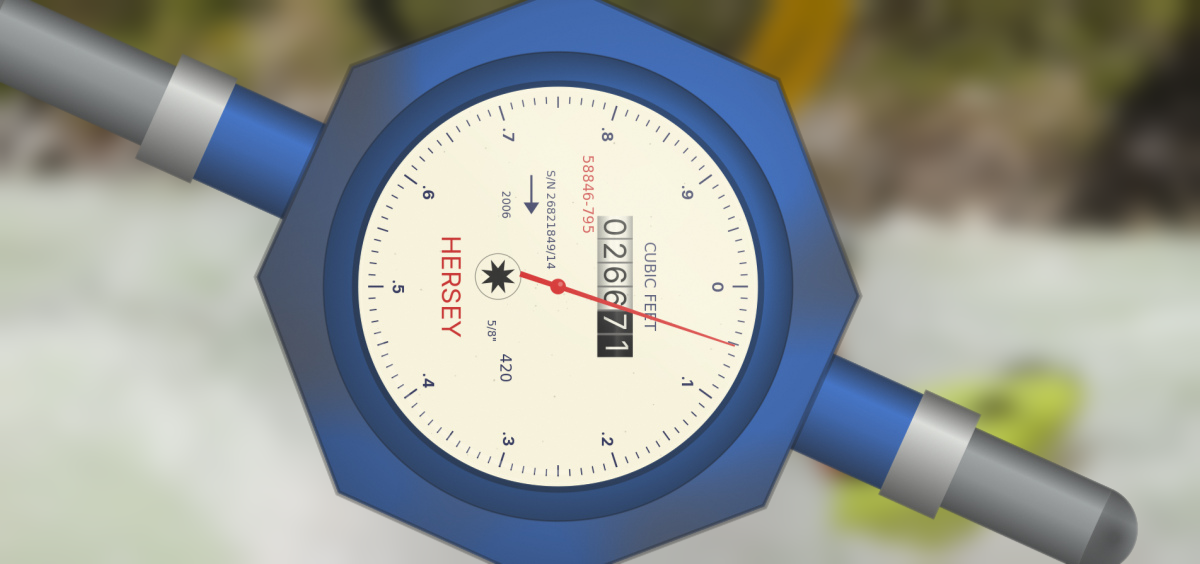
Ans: **26671.05** ft³
